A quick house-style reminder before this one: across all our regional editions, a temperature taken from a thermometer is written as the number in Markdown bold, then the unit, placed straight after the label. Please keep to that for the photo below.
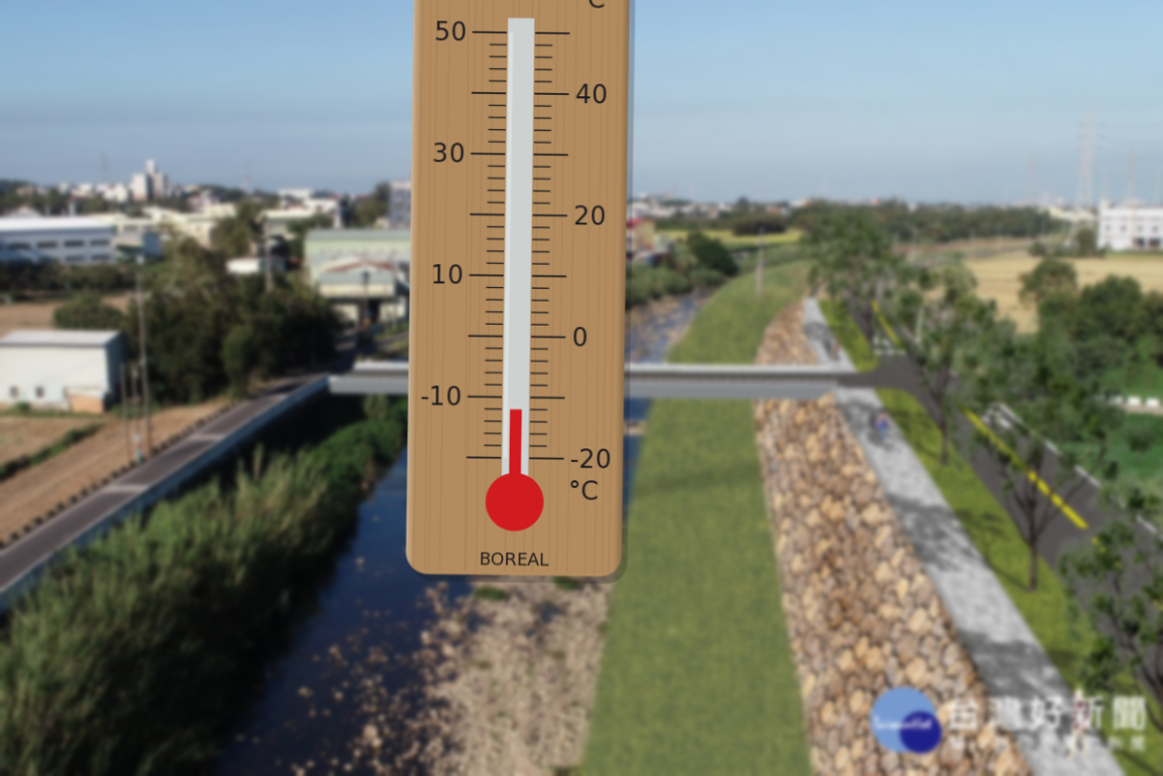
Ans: **-12** °C
